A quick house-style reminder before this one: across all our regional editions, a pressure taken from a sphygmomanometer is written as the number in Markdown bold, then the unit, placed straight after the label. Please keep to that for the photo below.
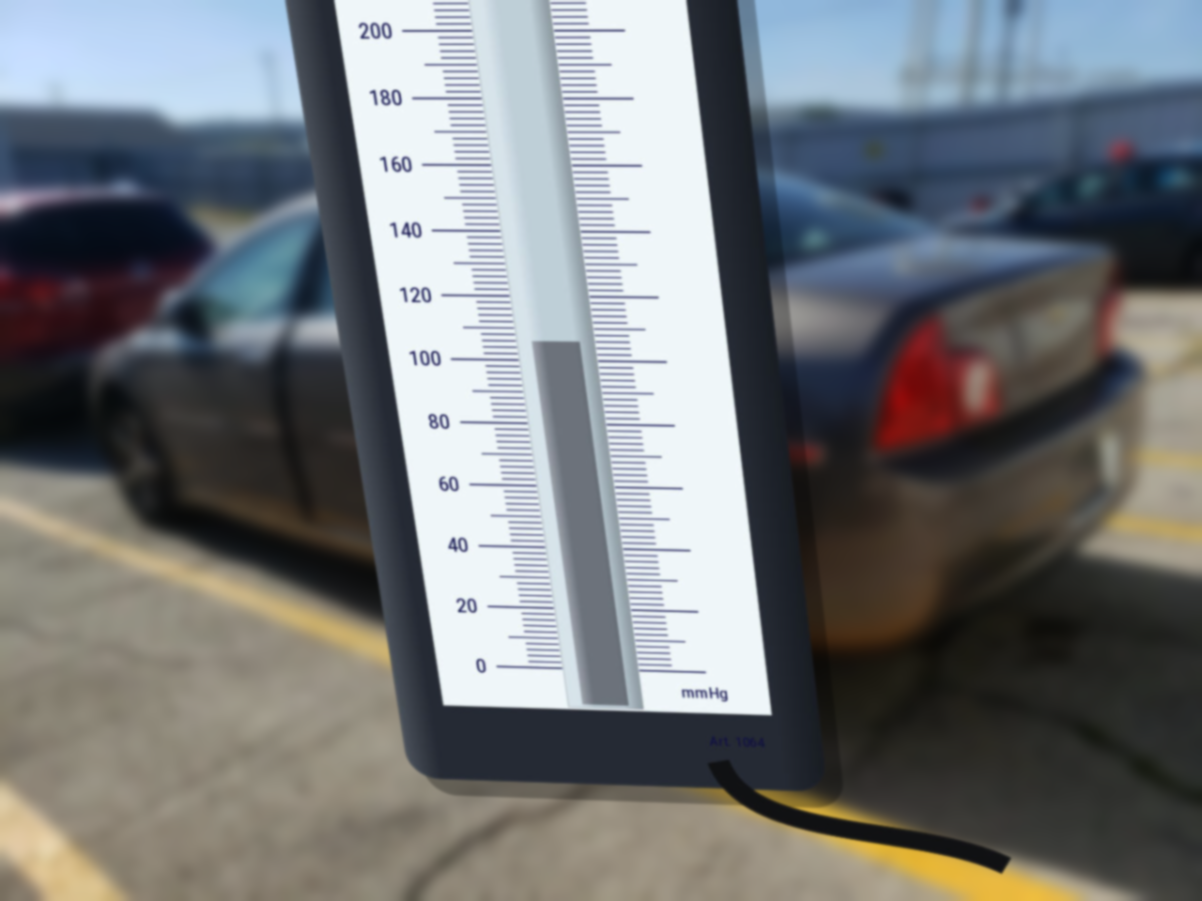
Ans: **106** mmHg
